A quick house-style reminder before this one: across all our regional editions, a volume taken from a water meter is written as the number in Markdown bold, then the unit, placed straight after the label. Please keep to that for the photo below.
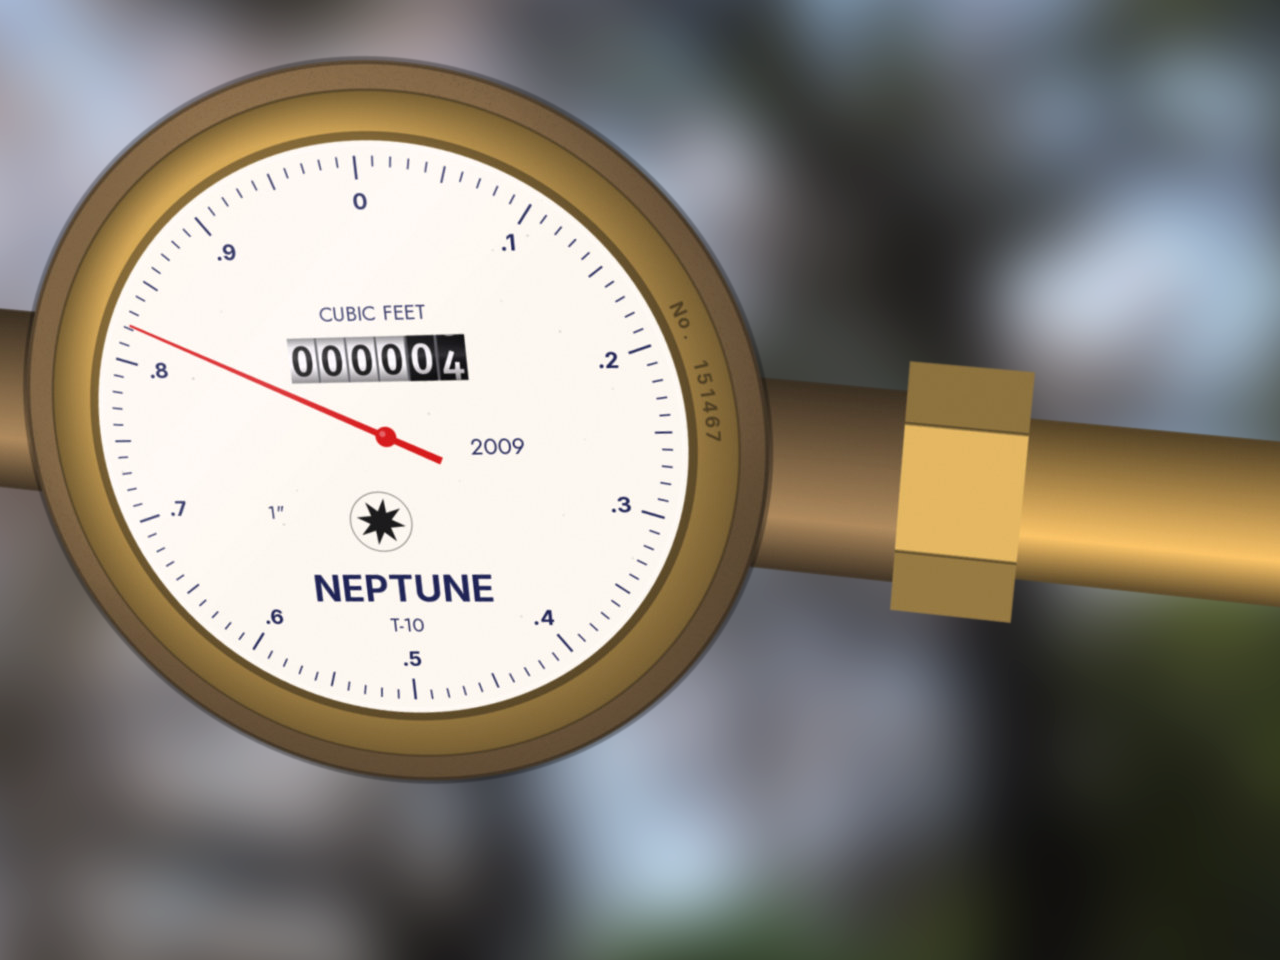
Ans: **3.82** ft³
